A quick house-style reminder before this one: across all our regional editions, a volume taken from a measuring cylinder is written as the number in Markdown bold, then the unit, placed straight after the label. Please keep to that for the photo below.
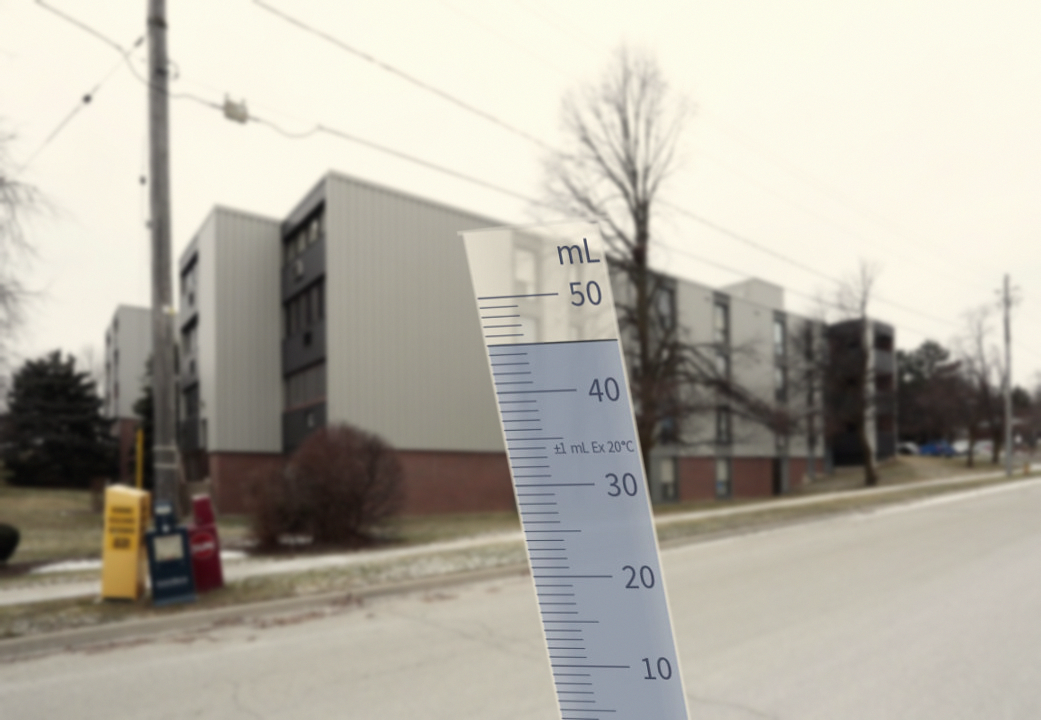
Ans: **45** mL
